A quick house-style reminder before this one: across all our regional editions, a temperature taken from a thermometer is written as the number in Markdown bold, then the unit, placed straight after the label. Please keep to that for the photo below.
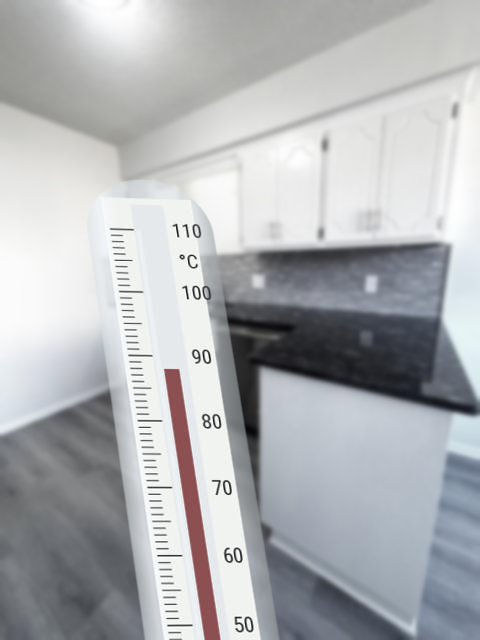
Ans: **88** °C
